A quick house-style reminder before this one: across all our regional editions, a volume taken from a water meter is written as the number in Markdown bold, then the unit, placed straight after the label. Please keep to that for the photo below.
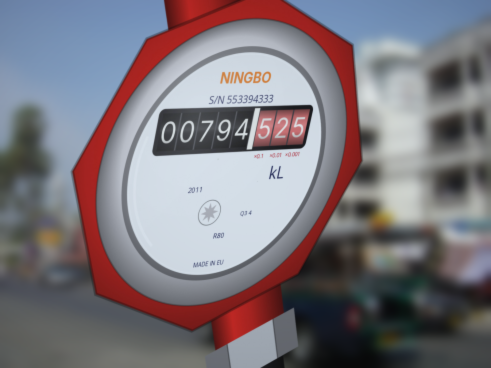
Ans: **794.525** kL
